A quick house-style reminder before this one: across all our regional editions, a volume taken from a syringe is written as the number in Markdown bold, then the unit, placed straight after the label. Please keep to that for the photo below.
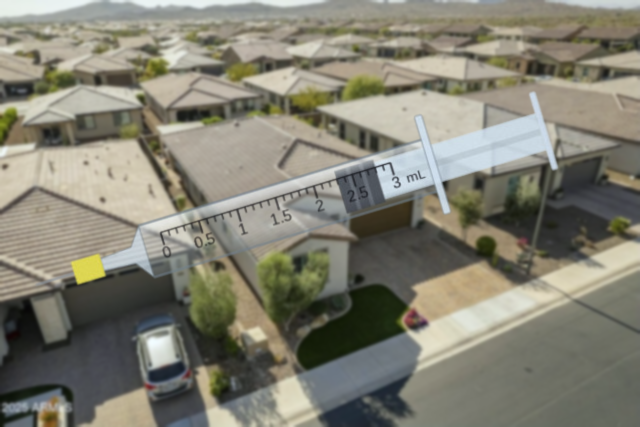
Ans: **2.3** mL
